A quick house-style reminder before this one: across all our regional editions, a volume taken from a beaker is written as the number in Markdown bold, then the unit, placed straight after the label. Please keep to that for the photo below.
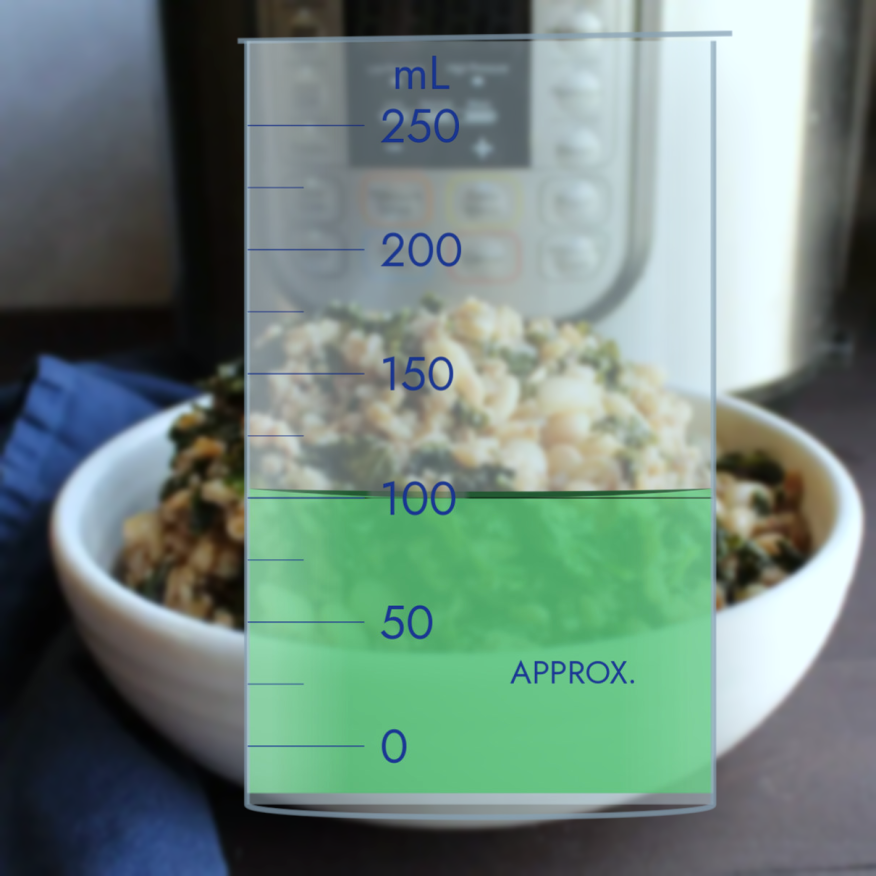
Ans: **100** mL
